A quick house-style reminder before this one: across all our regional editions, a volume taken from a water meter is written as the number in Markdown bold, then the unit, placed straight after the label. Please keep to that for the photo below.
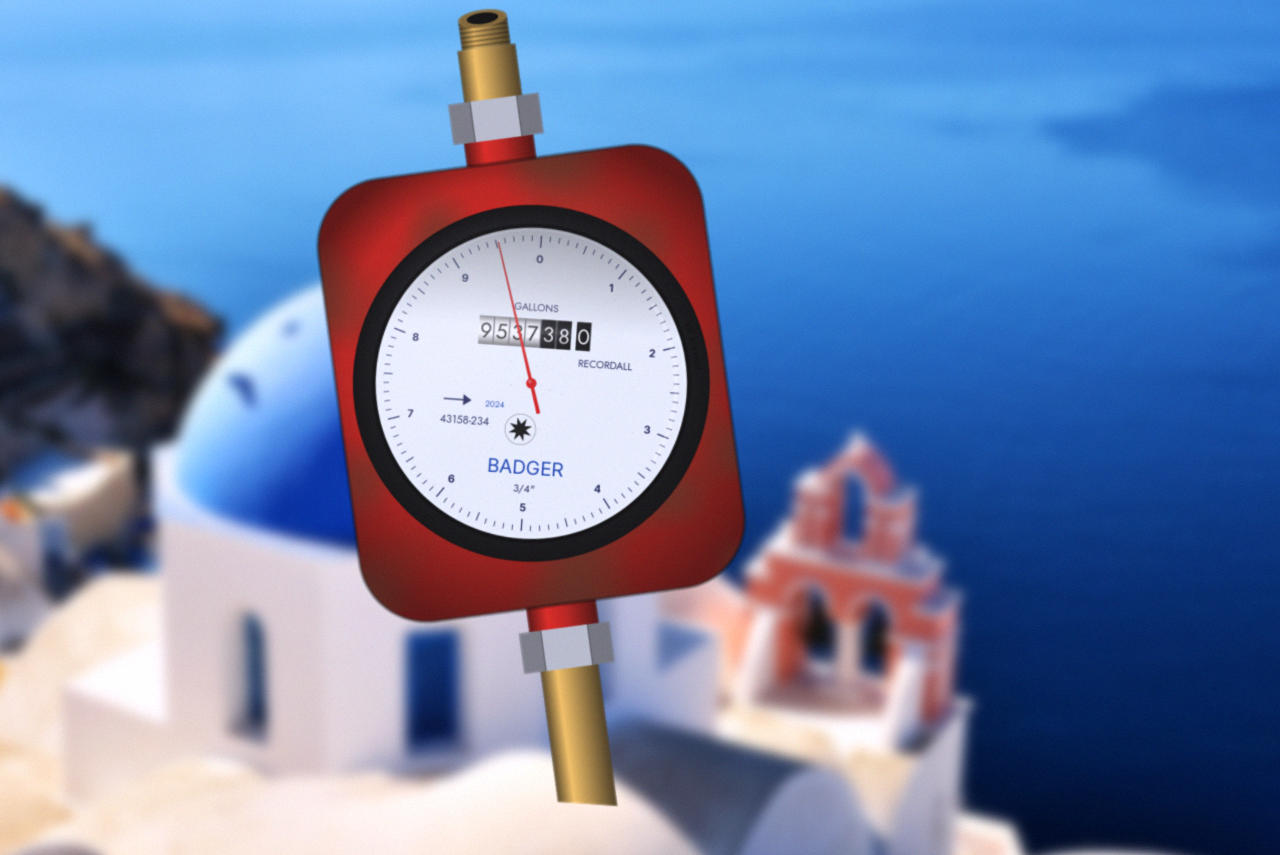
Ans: **9537379.5** gal
